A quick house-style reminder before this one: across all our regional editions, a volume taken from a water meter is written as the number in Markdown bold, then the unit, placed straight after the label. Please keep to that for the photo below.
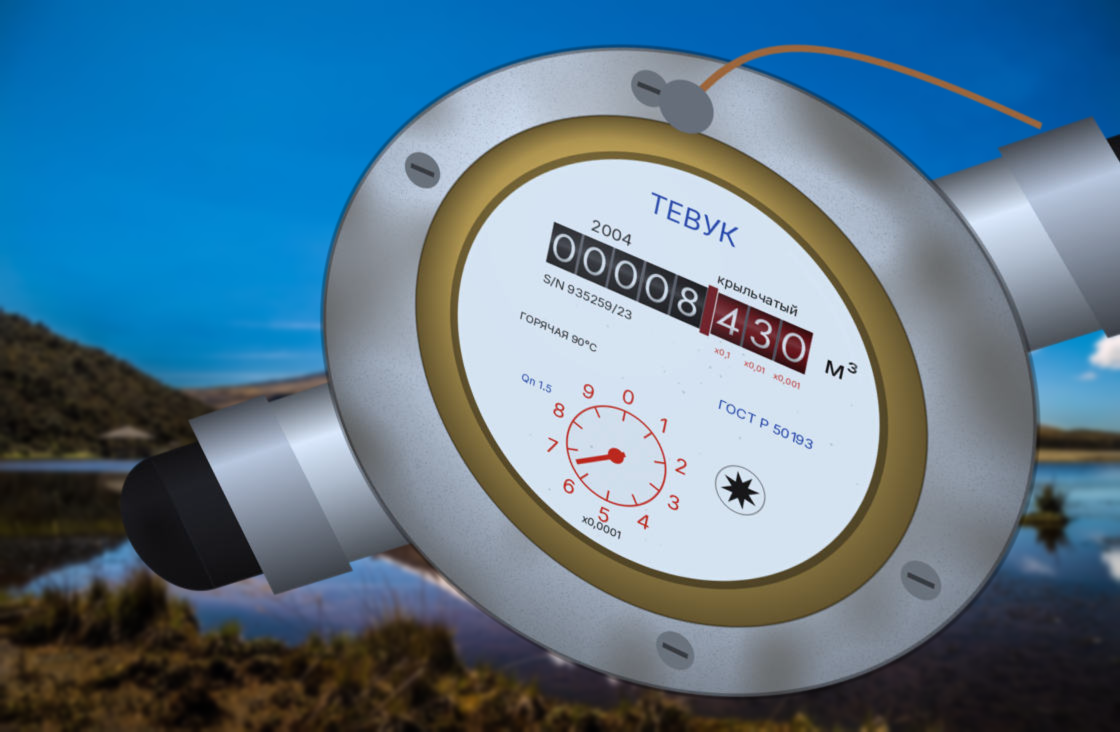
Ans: **8.4306** m³
